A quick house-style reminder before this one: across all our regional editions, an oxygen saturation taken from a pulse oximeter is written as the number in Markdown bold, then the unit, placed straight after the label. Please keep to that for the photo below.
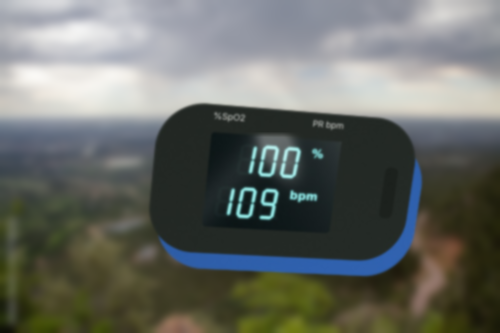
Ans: **100** %
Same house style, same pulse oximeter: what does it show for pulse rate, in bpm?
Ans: **109** bpm
